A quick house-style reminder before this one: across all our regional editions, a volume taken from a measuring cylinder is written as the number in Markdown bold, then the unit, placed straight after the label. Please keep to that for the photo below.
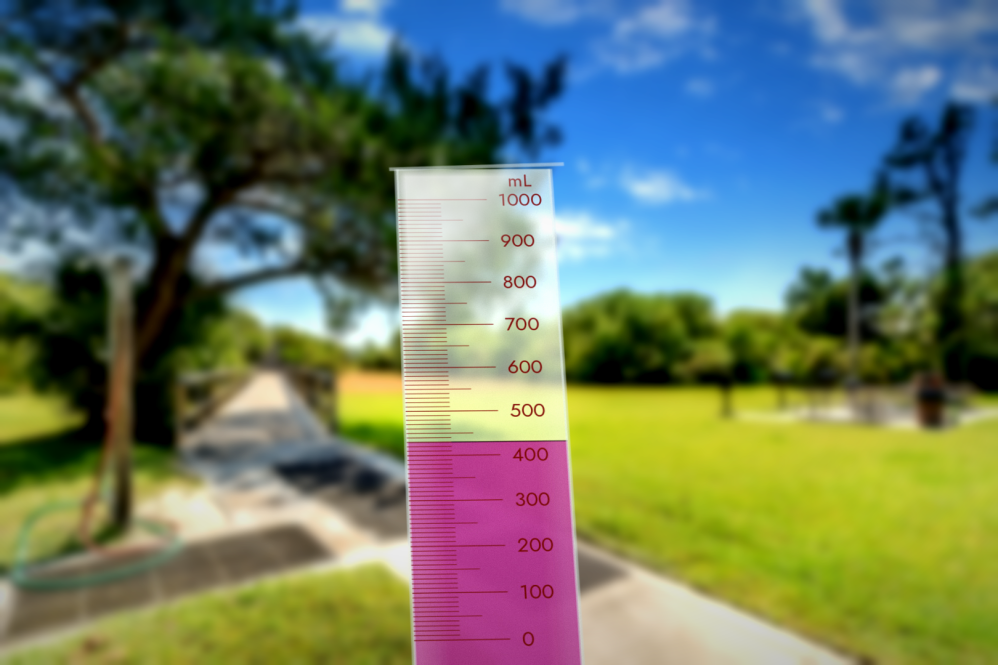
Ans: **430** mL
